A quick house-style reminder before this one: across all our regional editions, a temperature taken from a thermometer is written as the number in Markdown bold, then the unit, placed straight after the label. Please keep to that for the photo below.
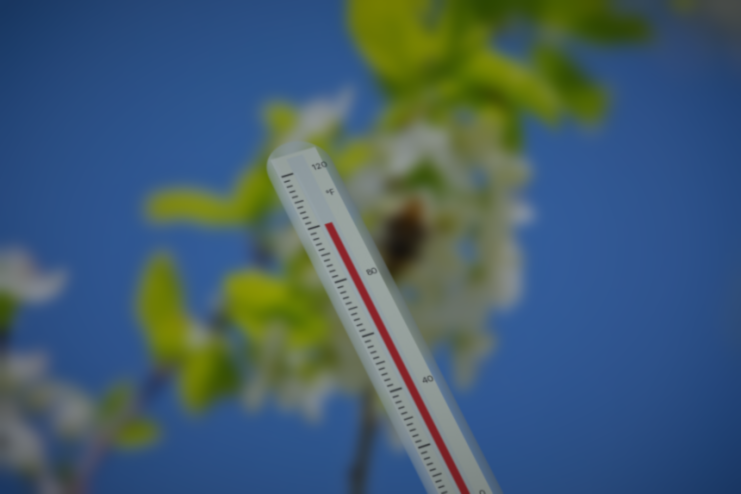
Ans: **100** °F
